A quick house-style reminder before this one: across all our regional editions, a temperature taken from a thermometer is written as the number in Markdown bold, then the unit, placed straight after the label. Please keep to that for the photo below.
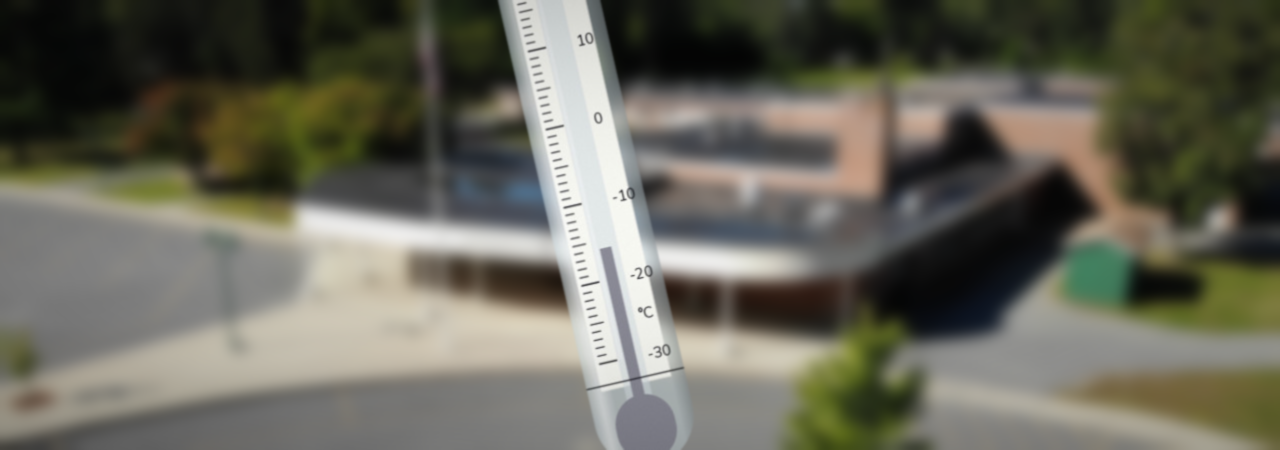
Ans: **-16** °C
